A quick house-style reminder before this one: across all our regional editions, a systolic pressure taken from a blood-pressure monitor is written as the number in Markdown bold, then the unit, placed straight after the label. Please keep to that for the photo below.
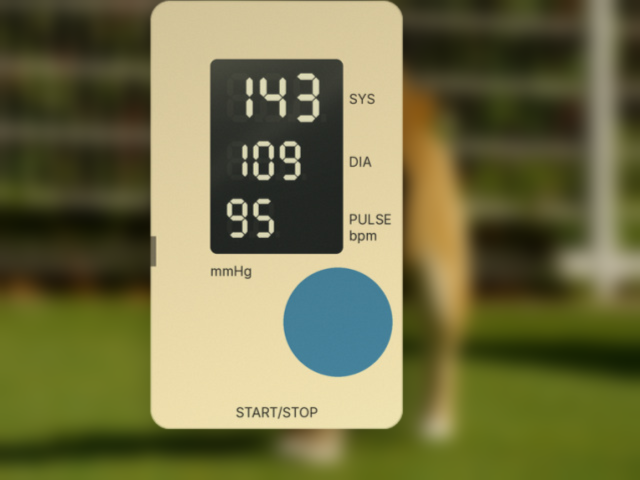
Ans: **143** mmHg
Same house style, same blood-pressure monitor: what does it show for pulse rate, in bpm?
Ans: **95** bpm
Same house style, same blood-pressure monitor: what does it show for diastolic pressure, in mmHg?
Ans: **109** mmHg
